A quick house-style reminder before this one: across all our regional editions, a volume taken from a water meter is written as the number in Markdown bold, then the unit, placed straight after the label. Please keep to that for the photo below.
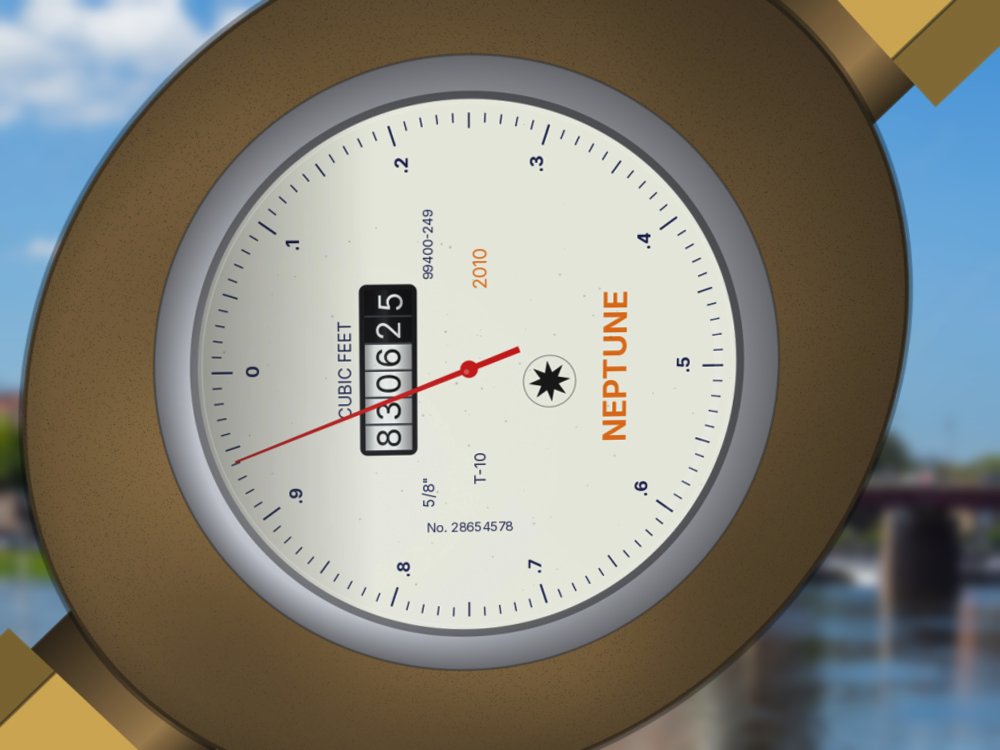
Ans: **830624.94** ft³
